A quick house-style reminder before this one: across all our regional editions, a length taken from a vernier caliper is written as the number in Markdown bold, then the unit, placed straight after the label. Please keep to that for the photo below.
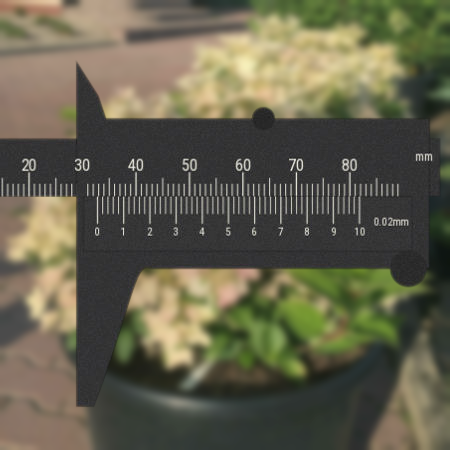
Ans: **32.8** mm
